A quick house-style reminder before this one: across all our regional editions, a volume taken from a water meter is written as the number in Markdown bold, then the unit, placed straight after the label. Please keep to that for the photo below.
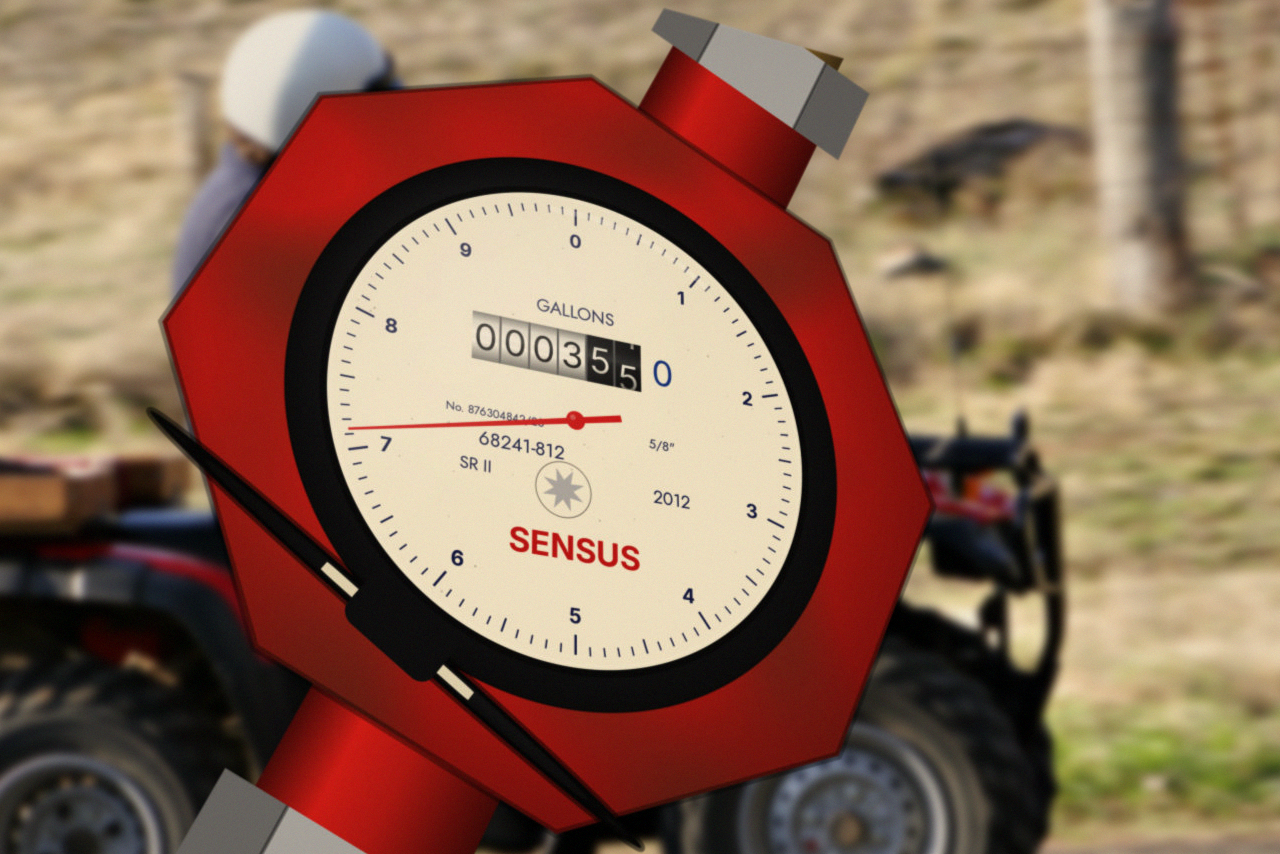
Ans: **3547.1** gal
